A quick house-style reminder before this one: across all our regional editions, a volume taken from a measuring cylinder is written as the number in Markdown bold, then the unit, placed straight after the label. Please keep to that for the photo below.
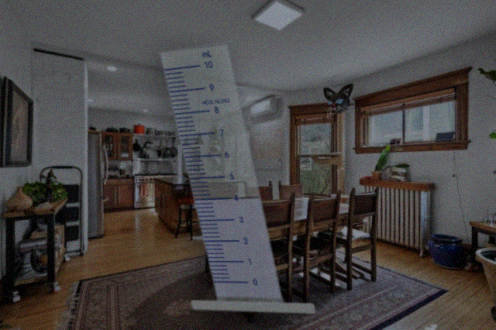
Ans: **4** mL
